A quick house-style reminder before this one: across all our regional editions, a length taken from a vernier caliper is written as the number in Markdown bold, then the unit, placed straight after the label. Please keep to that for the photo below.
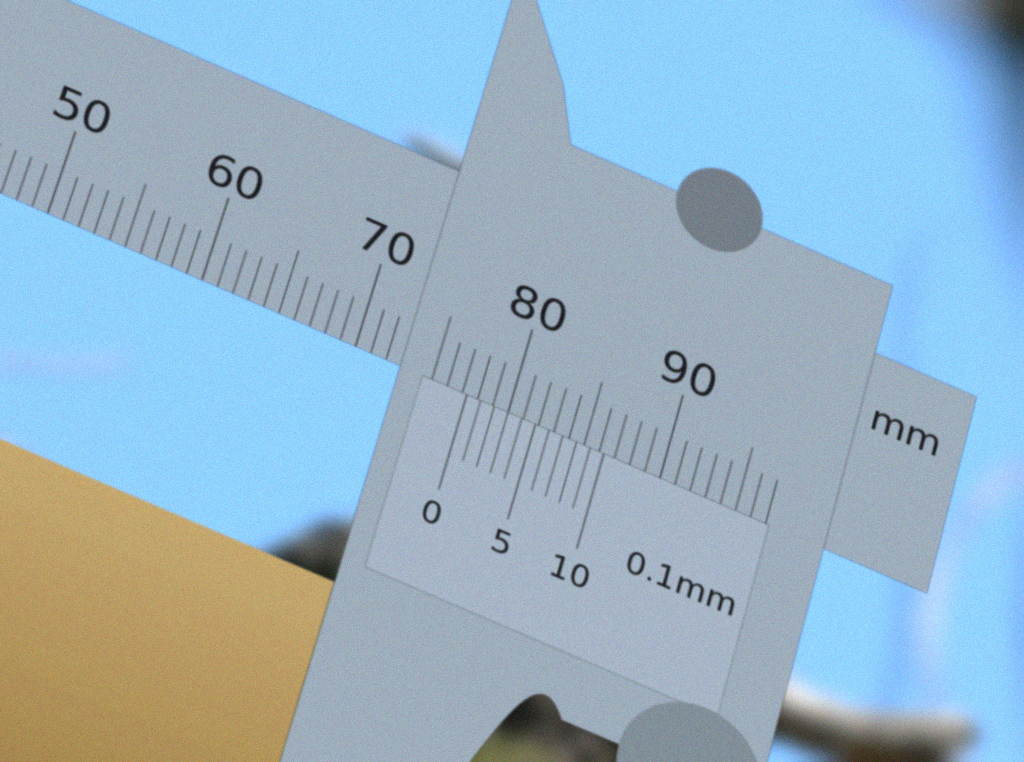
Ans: **77.3** mm
